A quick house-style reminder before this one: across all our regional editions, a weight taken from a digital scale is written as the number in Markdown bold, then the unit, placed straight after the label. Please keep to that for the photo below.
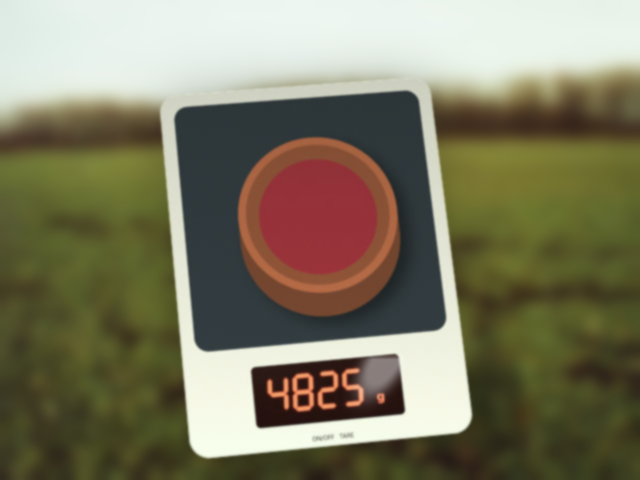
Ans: **4825** g
